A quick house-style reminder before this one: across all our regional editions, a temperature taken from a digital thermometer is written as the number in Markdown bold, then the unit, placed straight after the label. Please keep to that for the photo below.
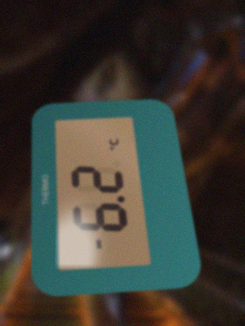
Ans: **-6.2** °C
